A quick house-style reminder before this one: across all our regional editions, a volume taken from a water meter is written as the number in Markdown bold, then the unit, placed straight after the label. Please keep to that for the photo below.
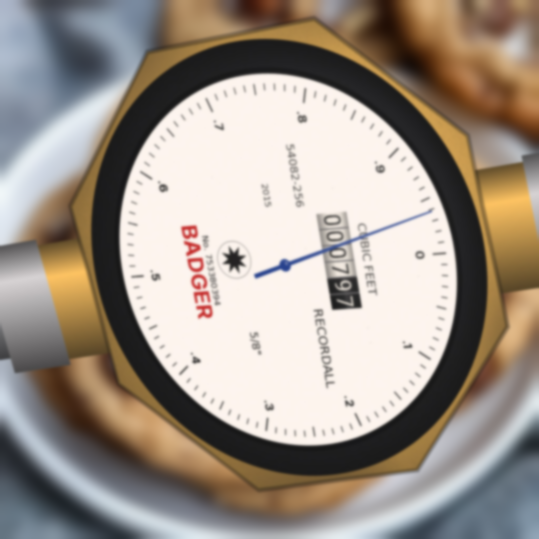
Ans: **796.96** ft³
